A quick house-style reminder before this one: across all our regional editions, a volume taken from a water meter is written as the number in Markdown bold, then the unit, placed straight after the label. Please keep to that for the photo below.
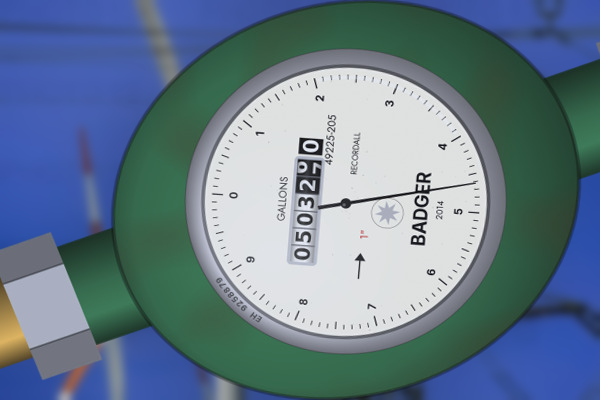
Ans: **503264.6** gal
